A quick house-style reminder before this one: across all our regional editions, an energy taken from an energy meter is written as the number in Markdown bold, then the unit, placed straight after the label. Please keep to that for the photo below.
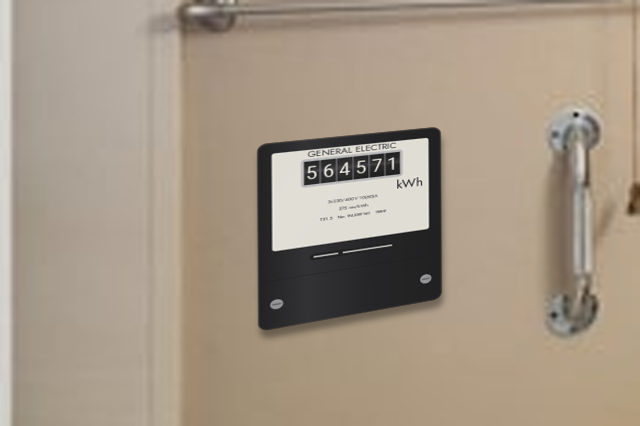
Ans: **564571** kWh
